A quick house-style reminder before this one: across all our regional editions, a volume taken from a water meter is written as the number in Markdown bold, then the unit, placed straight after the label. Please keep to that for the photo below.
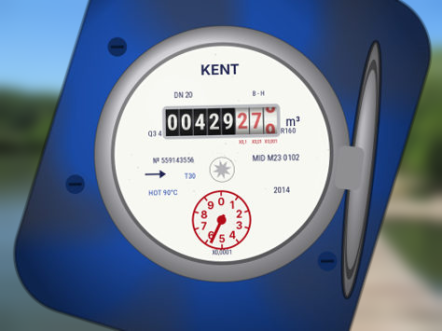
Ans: **429.2785** m³
